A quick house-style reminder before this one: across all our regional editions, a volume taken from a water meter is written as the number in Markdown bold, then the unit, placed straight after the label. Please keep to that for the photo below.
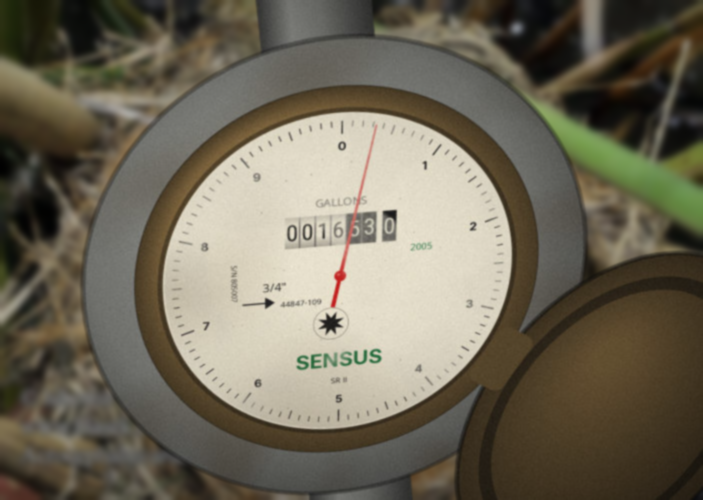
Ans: **16530.3** gal
